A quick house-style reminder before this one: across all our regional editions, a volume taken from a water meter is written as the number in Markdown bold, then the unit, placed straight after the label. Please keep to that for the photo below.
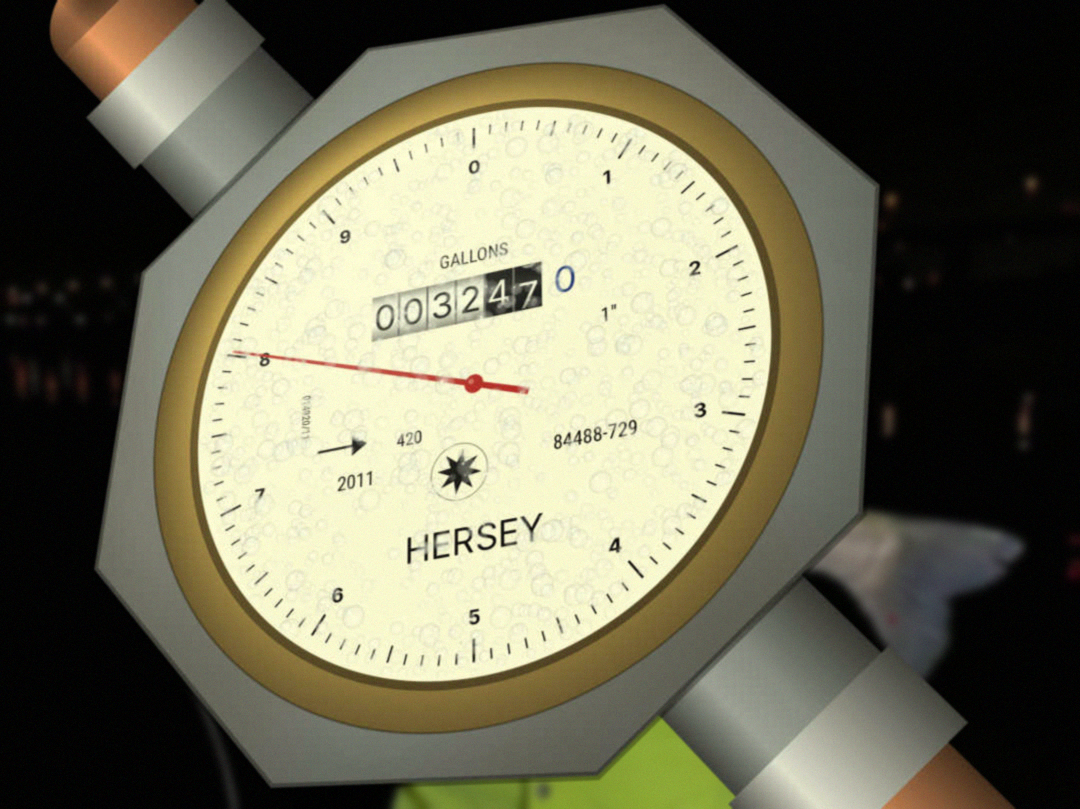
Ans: **32468.0** gal
